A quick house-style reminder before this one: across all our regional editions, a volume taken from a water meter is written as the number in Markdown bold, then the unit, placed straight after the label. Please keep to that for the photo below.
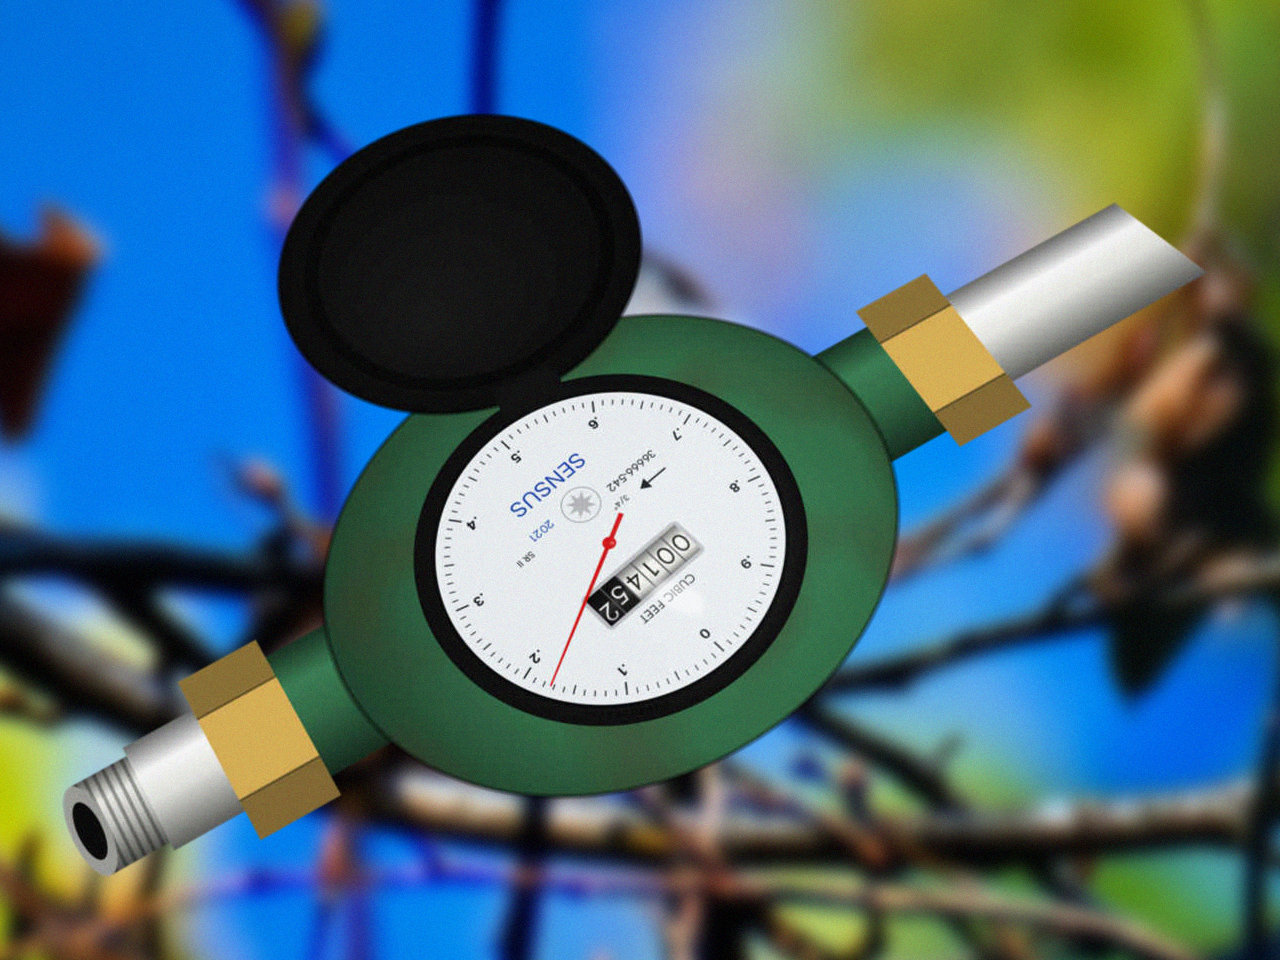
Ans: **1452.17** ft³
